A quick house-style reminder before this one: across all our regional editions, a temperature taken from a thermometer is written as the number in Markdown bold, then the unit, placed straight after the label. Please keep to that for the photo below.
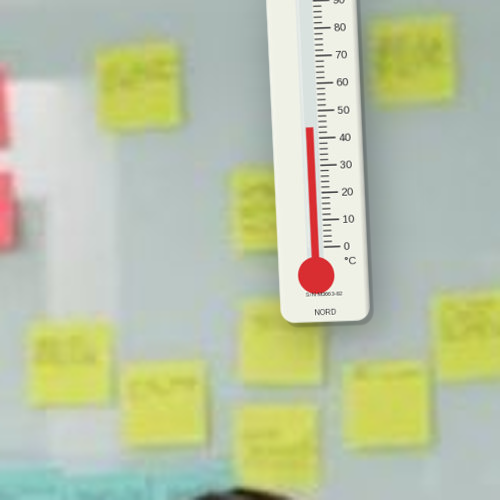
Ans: **44** °C
